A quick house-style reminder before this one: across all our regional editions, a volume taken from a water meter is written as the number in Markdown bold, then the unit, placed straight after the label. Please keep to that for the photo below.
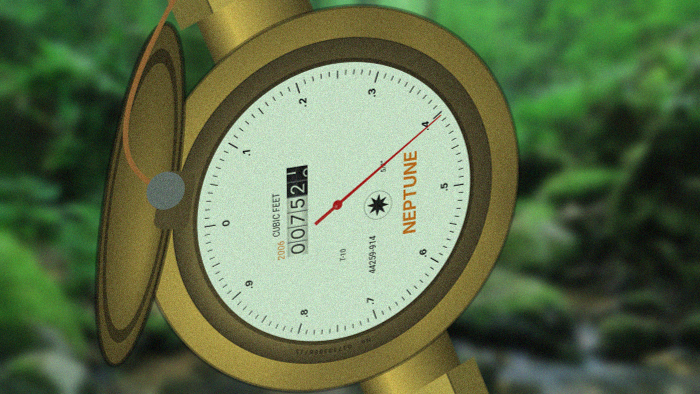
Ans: **7521.40** ft³
